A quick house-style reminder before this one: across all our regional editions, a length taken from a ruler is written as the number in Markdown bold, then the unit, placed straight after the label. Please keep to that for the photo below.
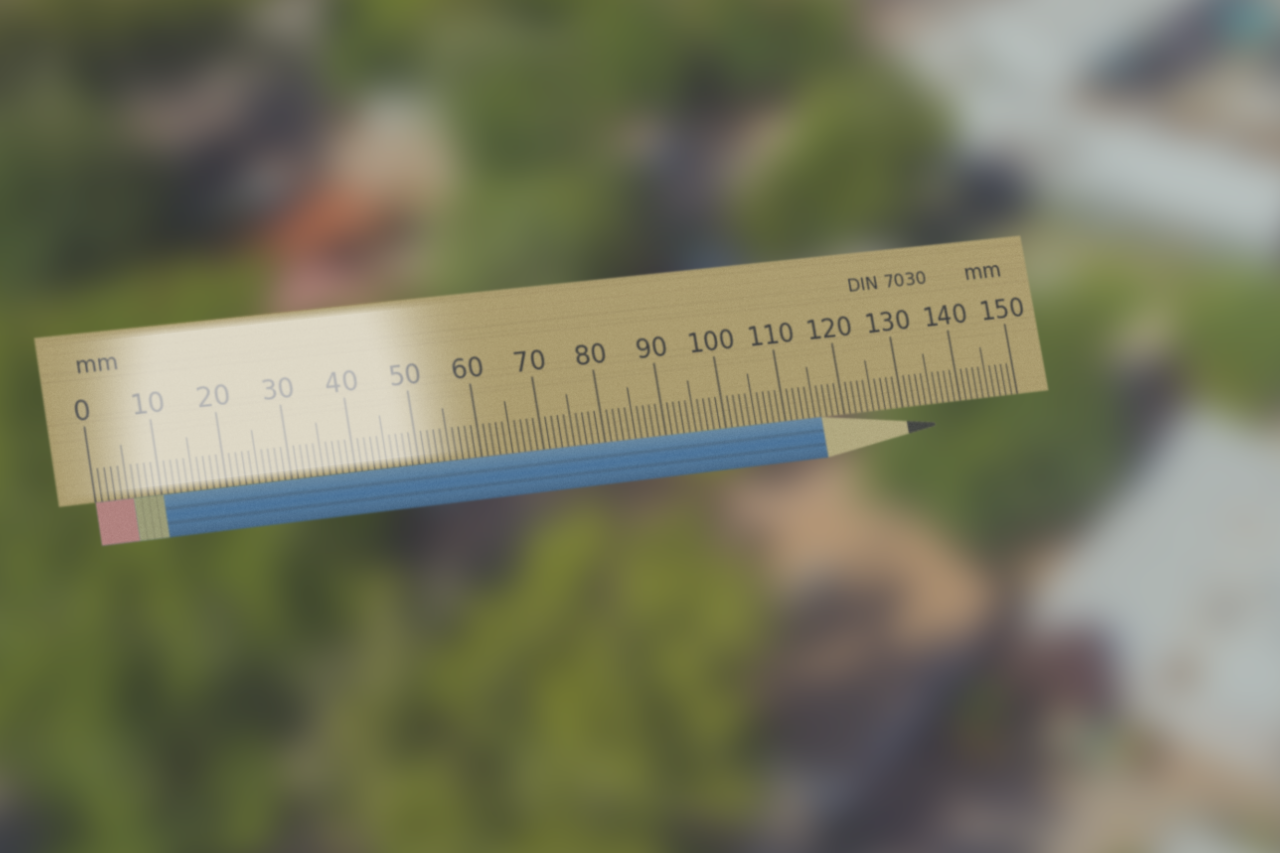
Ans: **135** mm
